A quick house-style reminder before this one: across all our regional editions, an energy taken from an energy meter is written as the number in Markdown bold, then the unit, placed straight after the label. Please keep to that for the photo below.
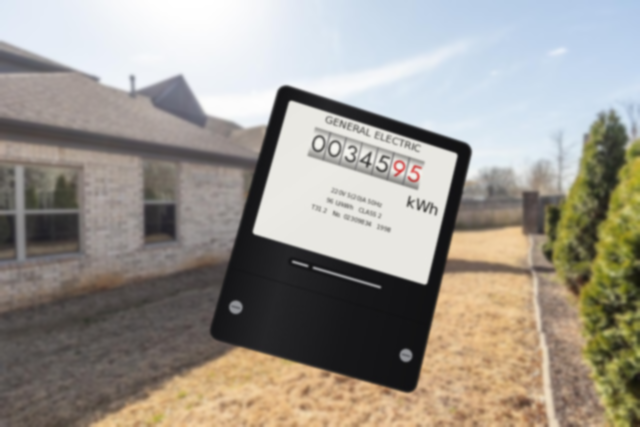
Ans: **345.95** kWh
